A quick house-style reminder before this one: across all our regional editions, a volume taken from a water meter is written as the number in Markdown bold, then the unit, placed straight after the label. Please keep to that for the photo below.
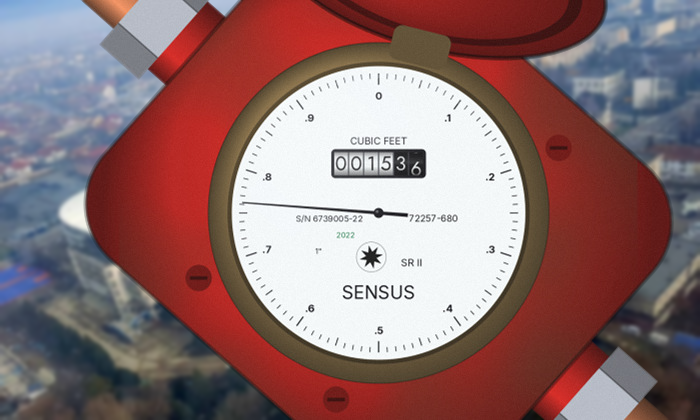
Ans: **1535.76** ft³
